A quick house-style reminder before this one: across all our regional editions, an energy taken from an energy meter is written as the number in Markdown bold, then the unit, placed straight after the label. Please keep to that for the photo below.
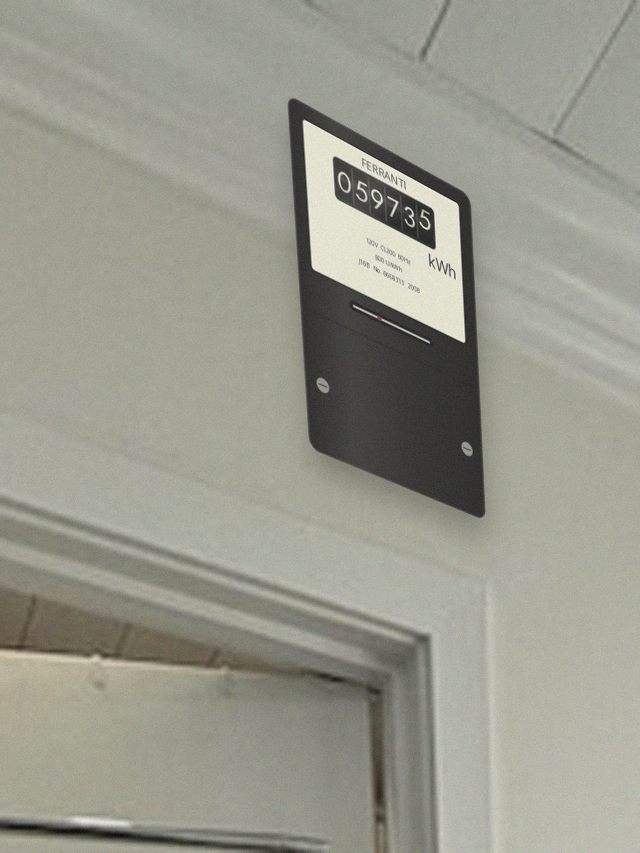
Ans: **59735** kWh
